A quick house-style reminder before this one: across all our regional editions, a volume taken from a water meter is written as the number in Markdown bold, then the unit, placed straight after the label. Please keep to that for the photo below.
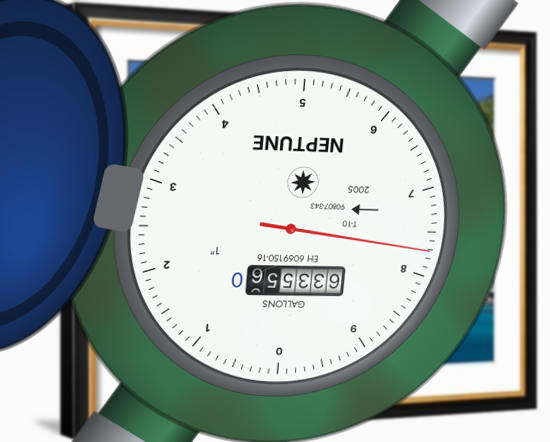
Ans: **6335557.7** gal
